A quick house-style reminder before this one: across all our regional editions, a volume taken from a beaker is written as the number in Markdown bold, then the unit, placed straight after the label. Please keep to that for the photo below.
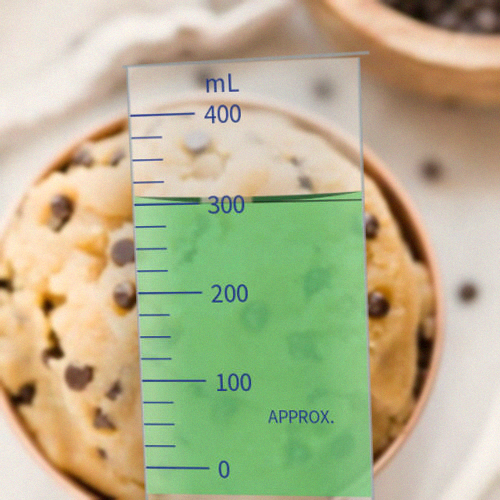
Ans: **300** mL
